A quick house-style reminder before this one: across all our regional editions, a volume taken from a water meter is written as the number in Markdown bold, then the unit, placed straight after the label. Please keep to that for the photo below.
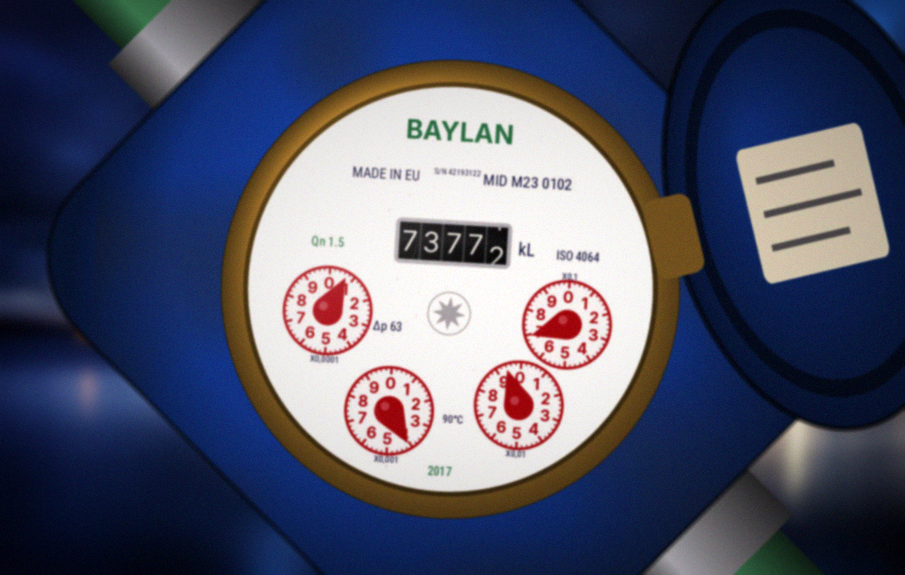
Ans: **73771.6940** kL
